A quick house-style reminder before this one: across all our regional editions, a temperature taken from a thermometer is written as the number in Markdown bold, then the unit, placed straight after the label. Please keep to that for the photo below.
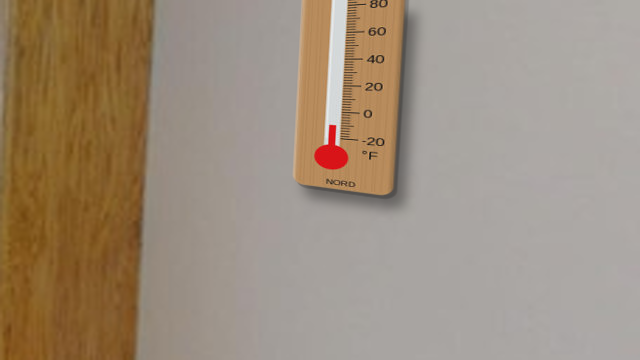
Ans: **-10** °F
